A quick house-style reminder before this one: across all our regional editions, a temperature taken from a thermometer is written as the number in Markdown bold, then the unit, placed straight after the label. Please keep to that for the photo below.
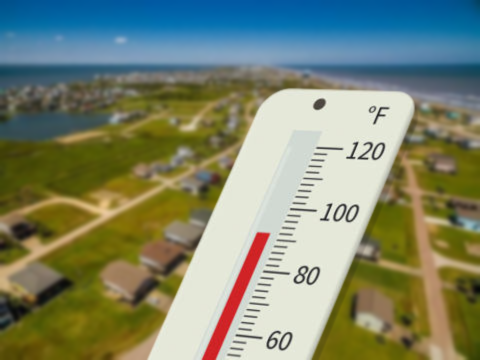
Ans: **92** °F
